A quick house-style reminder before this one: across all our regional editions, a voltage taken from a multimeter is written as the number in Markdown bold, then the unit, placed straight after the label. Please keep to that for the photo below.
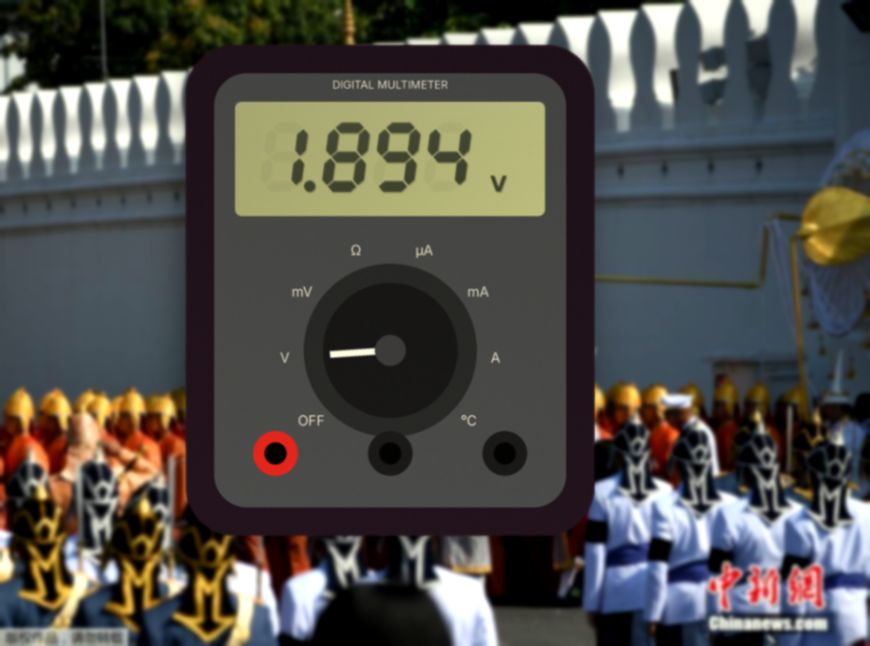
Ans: **1.894** V
